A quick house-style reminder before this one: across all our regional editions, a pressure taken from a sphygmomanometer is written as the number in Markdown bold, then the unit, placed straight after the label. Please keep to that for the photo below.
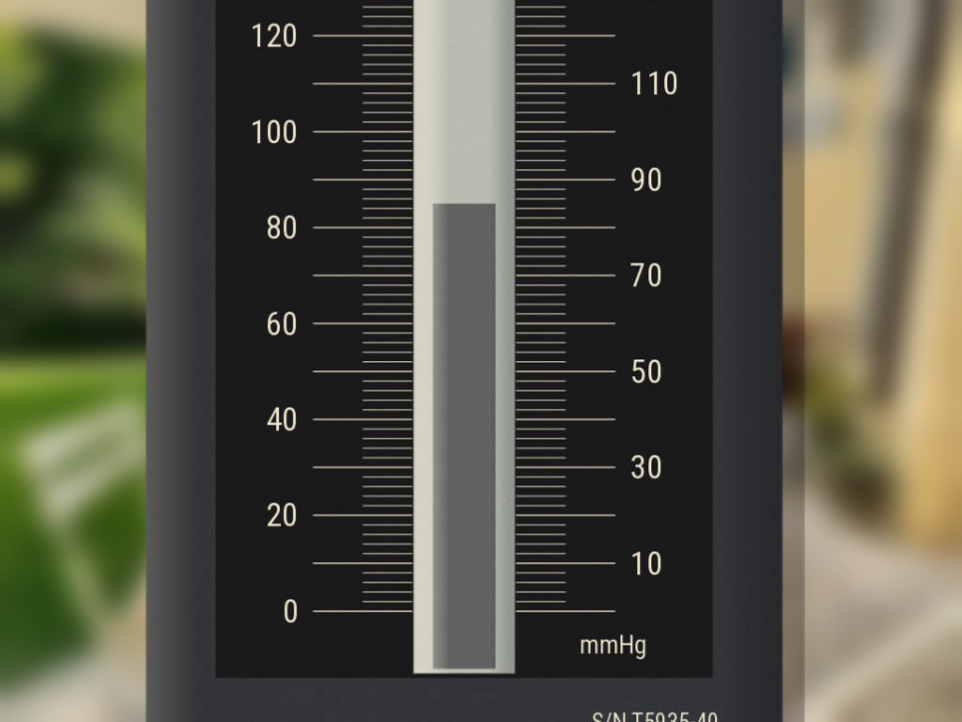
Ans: **85** mmHg
